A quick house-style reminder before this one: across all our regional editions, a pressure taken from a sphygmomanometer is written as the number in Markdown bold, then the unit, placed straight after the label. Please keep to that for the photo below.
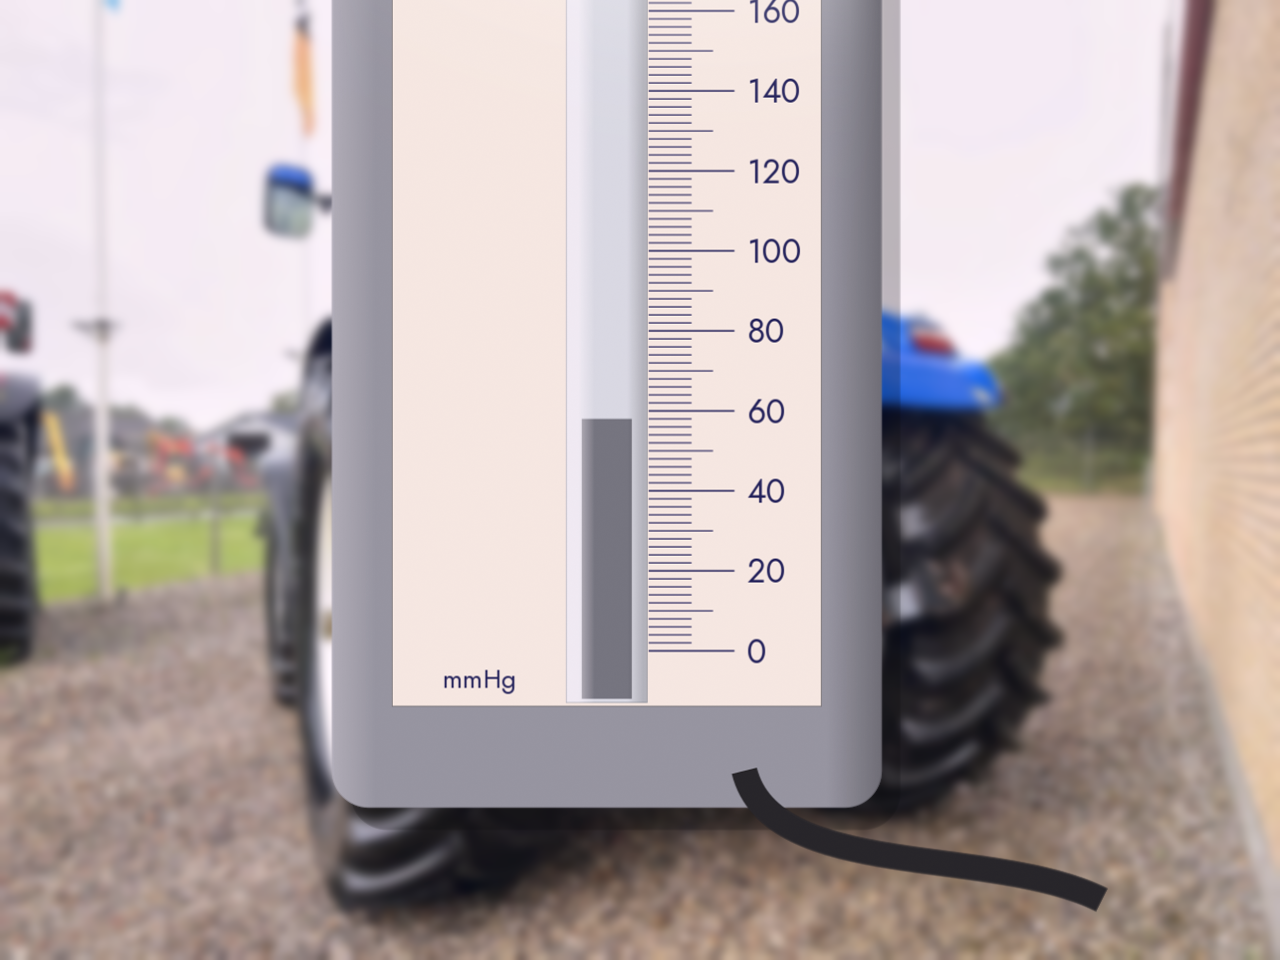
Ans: **58** mmHg
